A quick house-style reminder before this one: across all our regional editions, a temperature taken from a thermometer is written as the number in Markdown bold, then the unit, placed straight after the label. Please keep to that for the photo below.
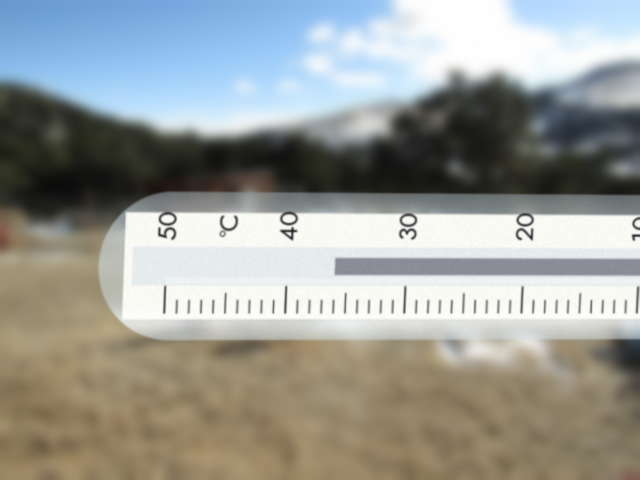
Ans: **36** °C
